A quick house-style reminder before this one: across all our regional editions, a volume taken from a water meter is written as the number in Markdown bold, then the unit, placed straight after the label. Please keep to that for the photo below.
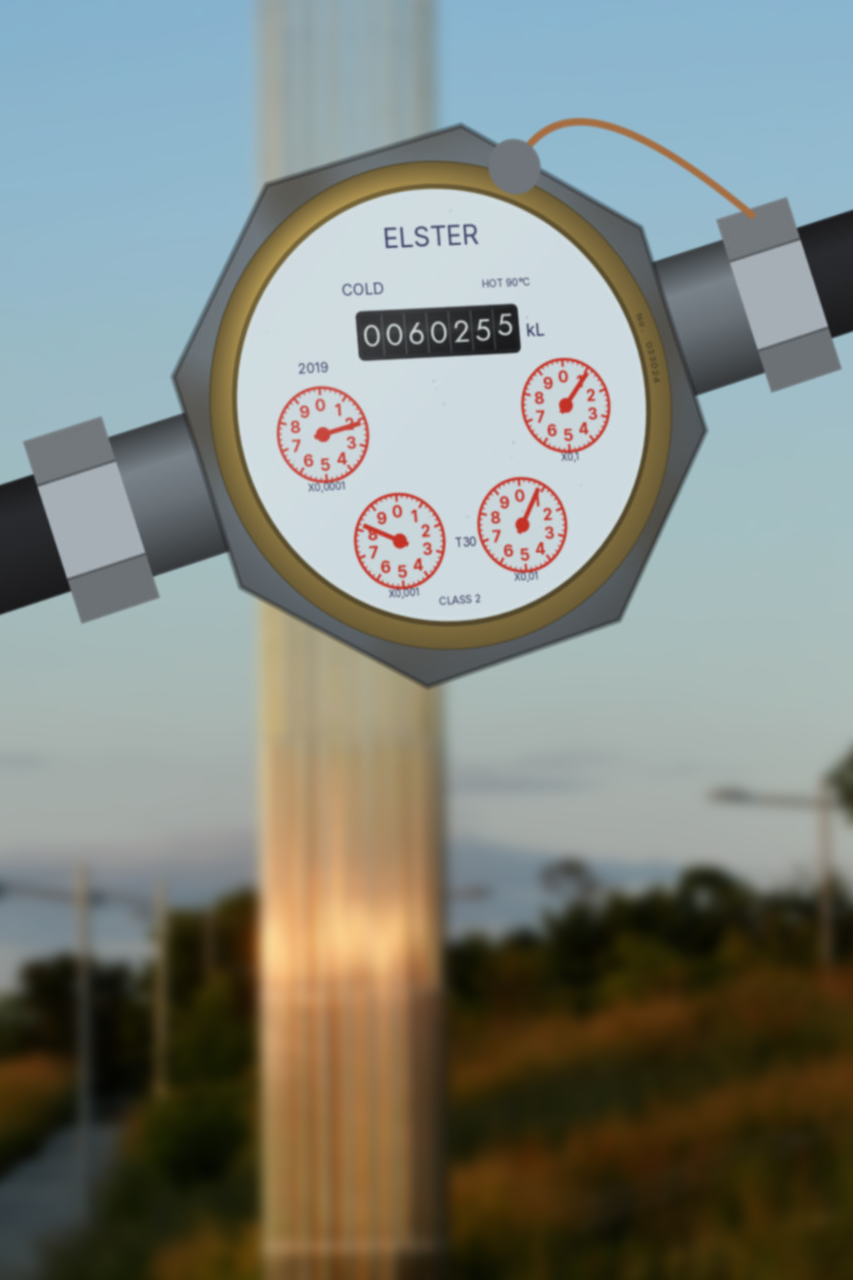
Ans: **60255.1082** kL
